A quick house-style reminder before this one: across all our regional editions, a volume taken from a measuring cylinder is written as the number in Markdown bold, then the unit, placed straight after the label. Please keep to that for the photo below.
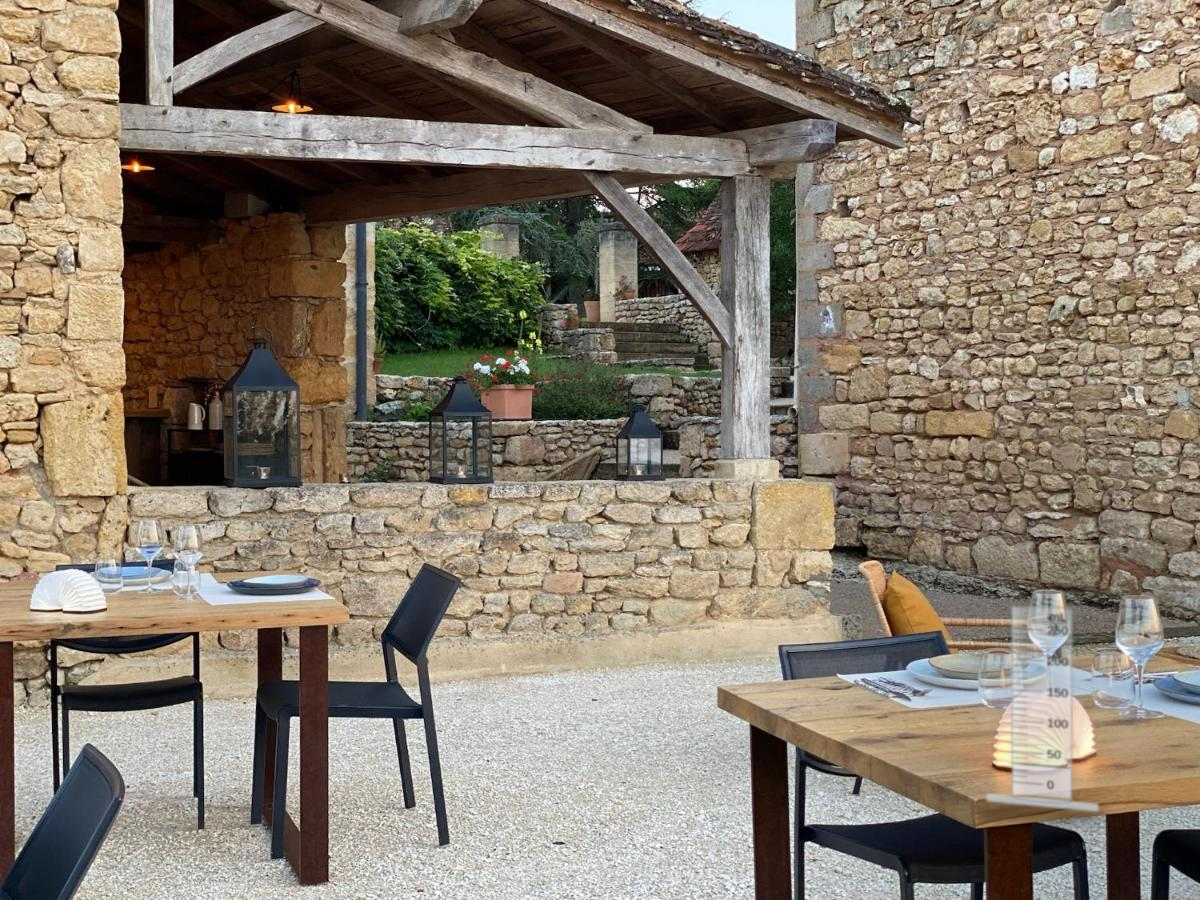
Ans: **30** mL
